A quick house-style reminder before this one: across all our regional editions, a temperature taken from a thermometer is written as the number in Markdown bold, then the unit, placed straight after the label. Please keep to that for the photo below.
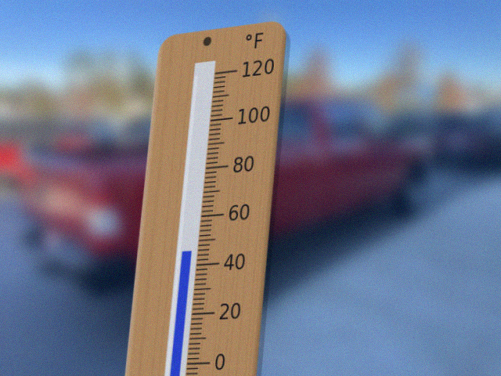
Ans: **46** °F
